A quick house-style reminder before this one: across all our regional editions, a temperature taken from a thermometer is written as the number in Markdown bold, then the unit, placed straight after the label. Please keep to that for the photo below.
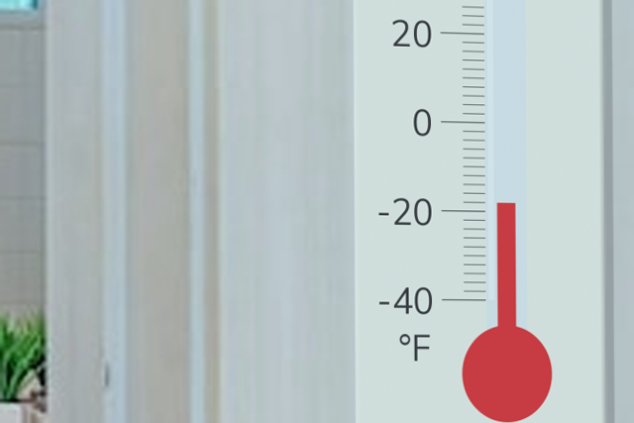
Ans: **-18** °F
